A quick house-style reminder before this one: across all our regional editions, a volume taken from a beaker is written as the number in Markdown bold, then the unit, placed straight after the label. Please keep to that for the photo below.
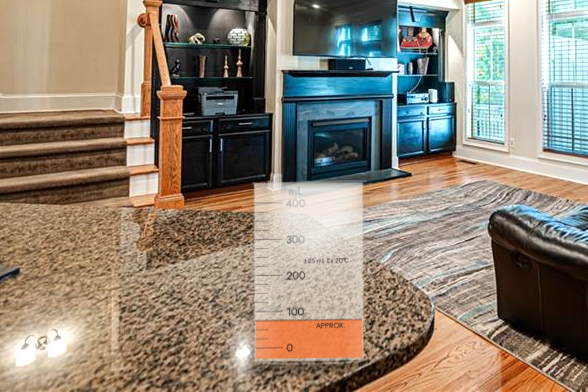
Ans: **75** mL
